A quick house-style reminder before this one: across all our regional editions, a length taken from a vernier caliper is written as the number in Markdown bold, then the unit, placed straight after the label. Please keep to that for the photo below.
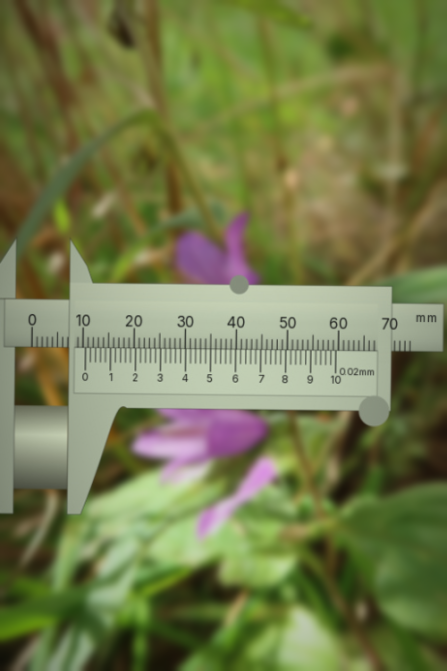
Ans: **10.5** mm
